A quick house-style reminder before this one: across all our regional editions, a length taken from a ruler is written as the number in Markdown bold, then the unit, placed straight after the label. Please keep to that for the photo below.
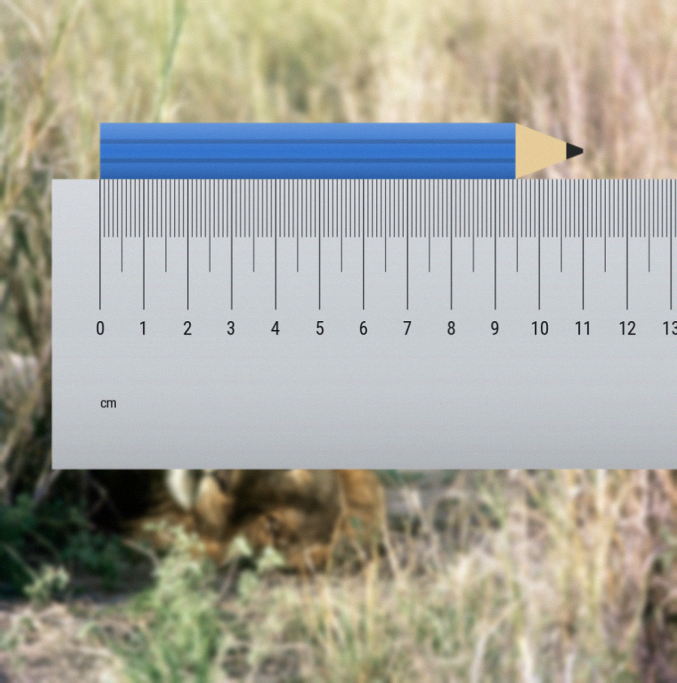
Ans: **11** cm
